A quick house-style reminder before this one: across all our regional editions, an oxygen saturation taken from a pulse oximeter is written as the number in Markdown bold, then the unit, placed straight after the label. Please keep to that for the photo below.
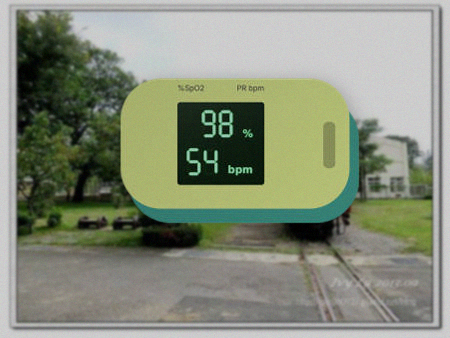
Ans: **98** %
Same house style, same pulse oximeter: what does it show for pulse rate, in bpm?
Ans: **54** bpm
